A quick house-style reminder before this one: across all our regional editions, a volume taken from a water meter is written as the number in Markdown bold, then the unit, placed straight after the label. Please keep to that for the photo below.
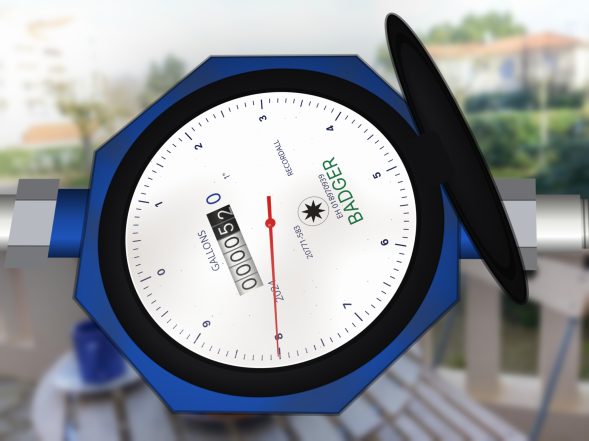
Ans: **518.0** gal
